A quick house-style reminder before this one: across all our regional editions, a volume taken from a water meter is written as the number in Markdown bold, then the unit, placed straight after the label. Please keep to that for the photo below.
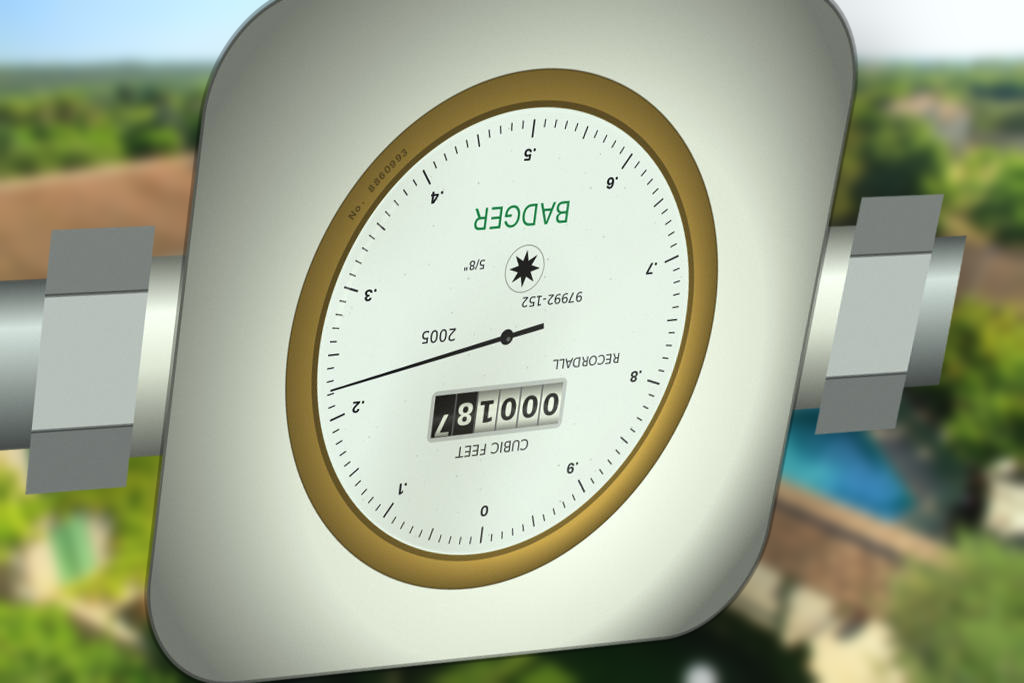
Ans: **187.22** ft³
